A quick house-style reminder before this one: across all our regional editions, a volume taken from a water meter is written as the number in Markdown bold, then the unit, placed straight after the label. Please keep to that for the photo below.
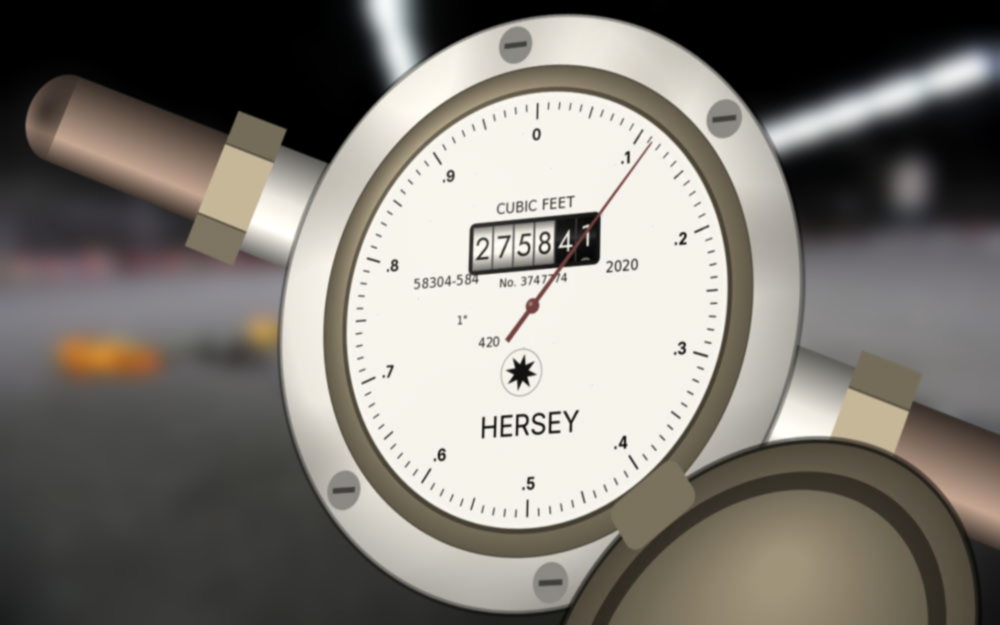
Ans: **275841.11** ft³
